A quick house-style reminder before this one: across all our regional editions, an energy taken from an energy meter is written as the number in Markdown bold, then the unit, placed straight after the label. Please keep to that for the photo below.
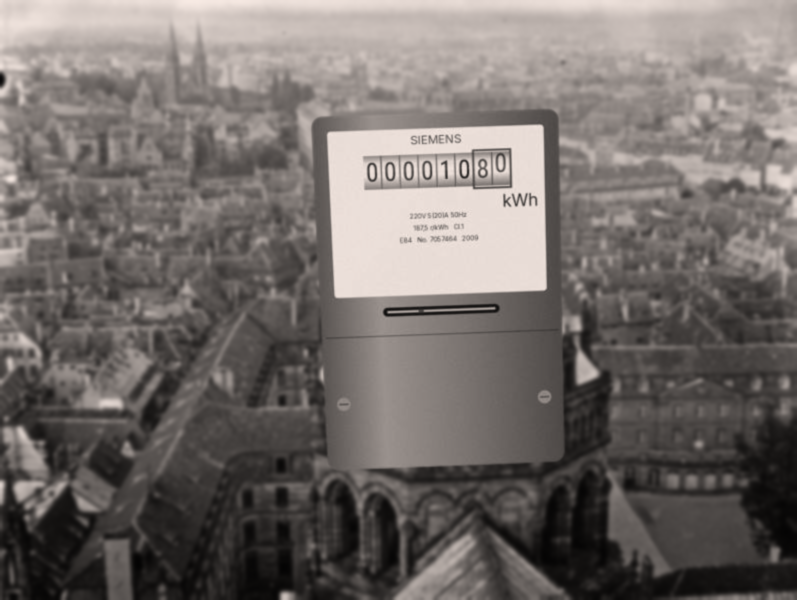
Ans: **10.80** kWh
